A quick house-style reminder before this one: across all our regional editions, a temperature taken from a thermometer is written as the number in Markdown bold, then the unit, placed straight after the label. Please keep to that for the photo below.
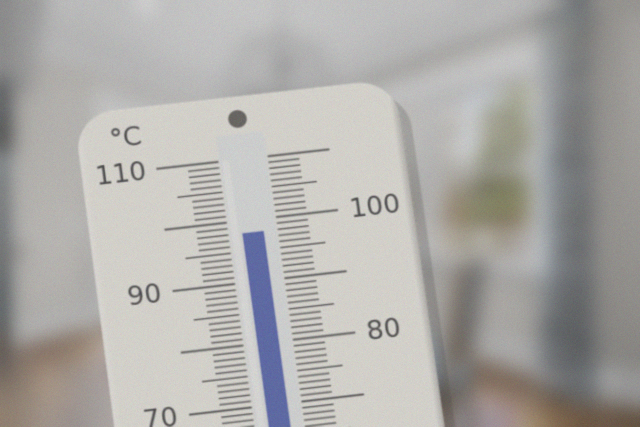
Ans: **98** °C
